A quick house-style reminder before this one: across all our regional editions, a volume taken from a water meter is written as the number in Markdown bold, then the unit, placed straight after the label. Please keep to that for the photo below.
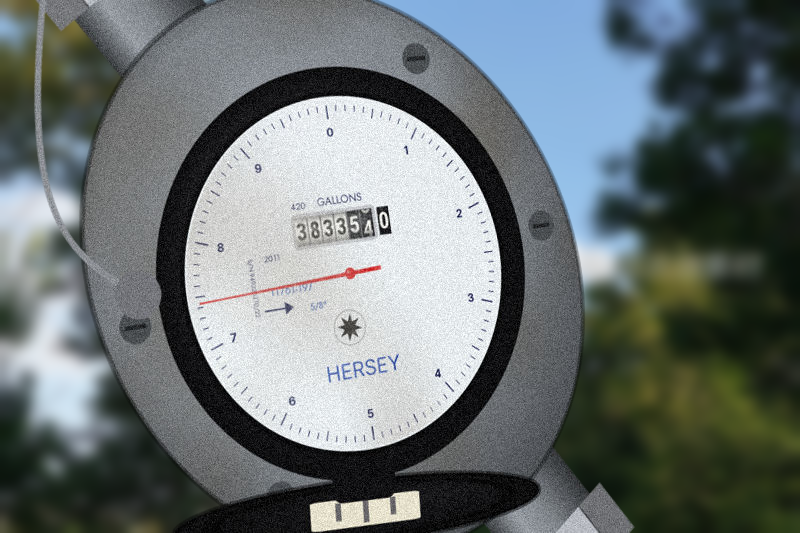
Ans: **3833537.4** gal
